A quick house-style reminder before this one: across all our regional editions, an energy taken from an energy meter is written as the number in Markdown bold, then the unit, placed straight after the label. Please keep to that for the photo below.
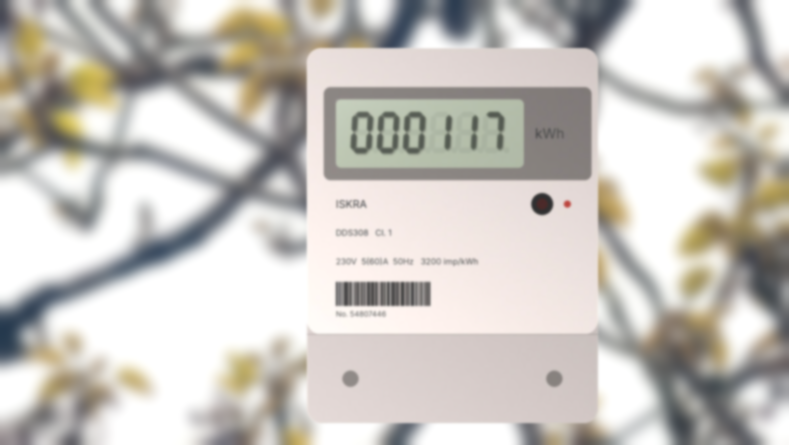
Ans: **117** kWh
